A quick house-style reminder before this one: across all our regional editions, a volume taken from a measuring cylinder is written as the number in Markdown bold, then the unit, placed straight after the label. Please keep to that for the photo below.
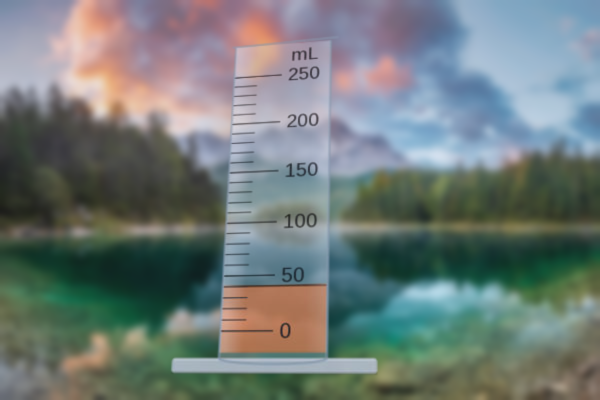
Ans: **40** mL
